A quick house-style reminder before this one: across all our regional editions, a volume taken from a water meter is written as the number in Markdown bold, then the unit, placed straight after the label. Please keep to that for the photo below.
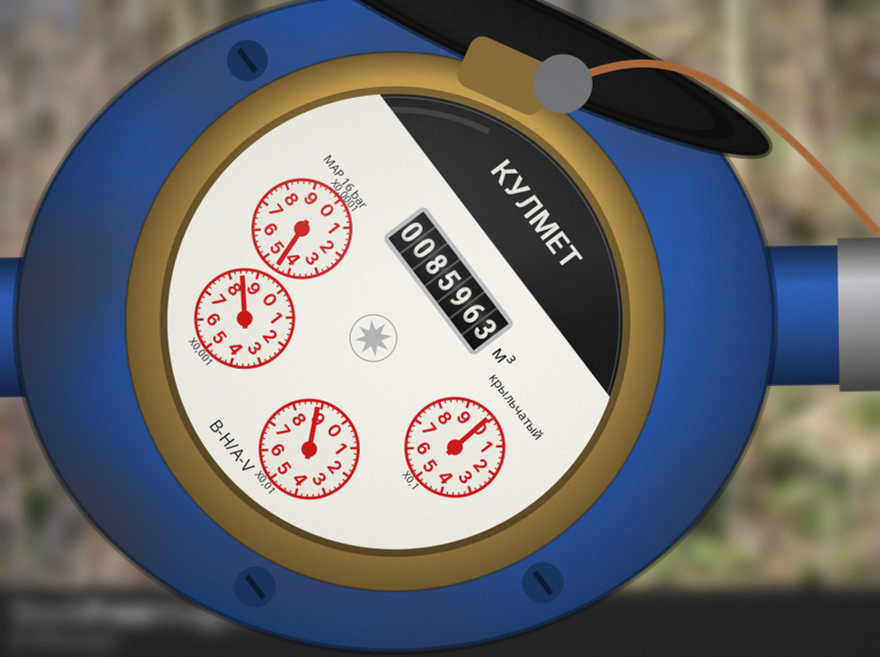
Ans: **85962.9884** m³
